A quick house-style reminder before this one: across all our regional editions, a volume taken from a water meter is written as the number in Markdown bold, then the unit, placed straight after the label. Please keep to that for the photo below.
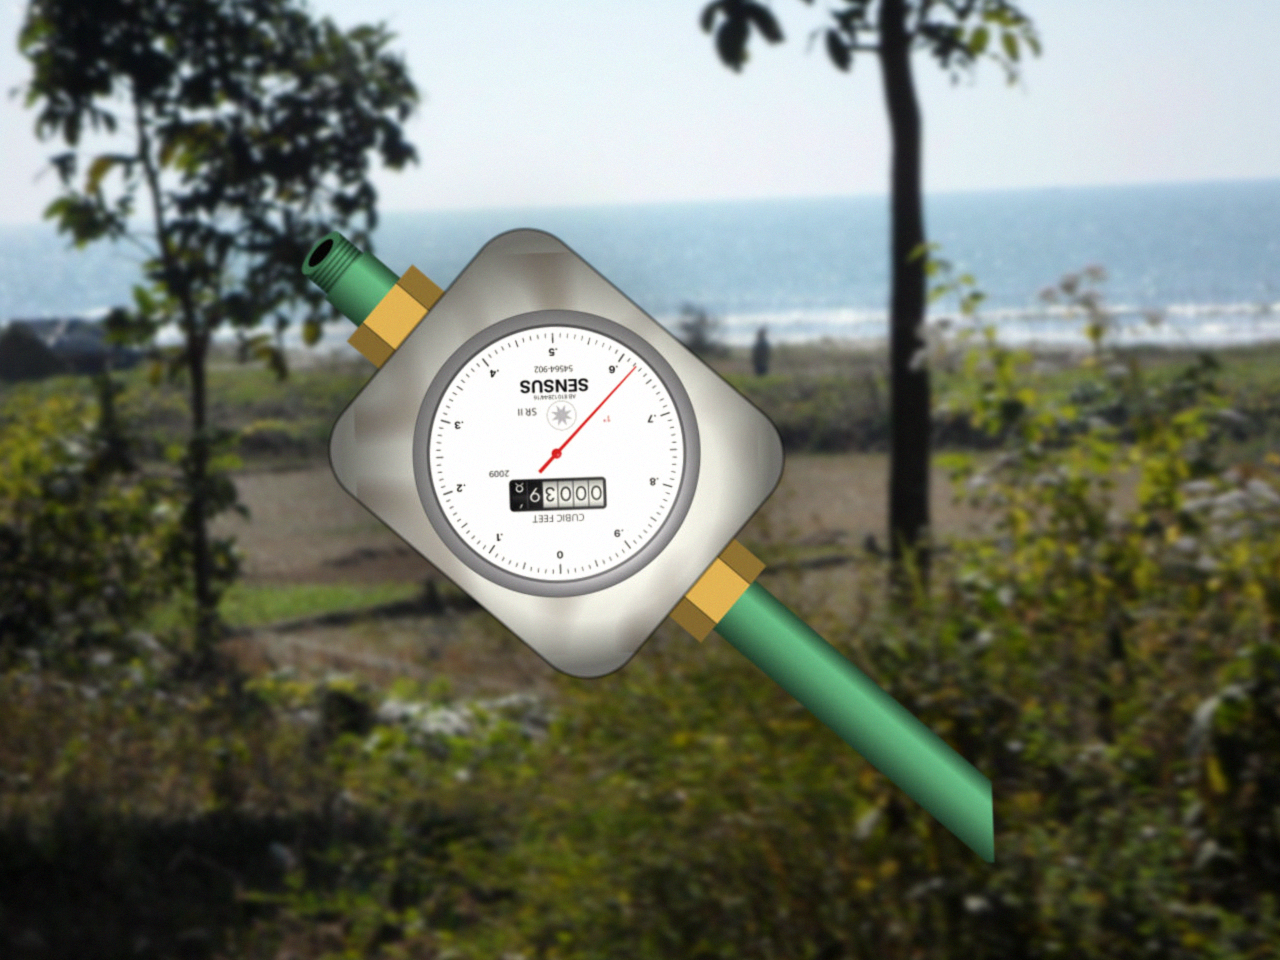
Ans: **397.62** ft³
